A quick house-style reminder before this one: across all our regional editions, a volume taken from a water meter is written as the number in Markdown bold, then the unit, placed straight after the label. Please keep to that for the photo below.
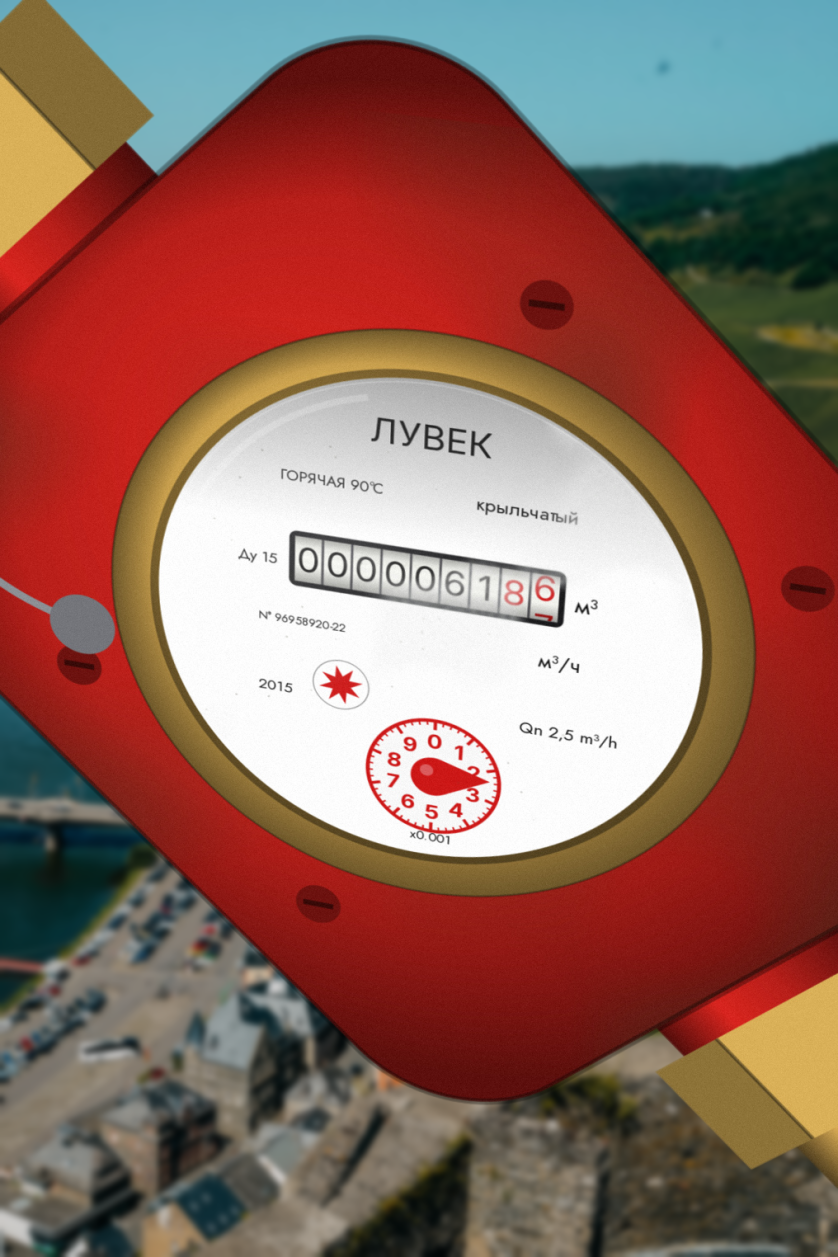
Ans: **61.862** m³
